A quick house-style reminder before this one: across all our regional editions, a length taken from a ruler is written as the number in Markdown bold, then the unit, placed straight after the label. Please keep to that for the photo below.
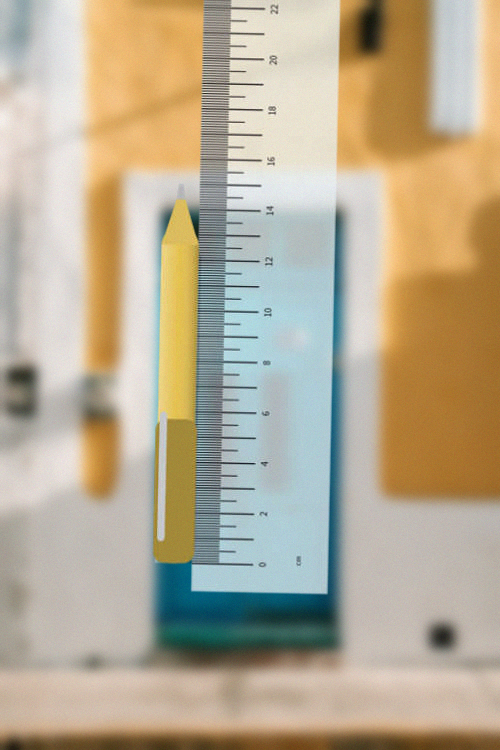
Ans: **15** cm
